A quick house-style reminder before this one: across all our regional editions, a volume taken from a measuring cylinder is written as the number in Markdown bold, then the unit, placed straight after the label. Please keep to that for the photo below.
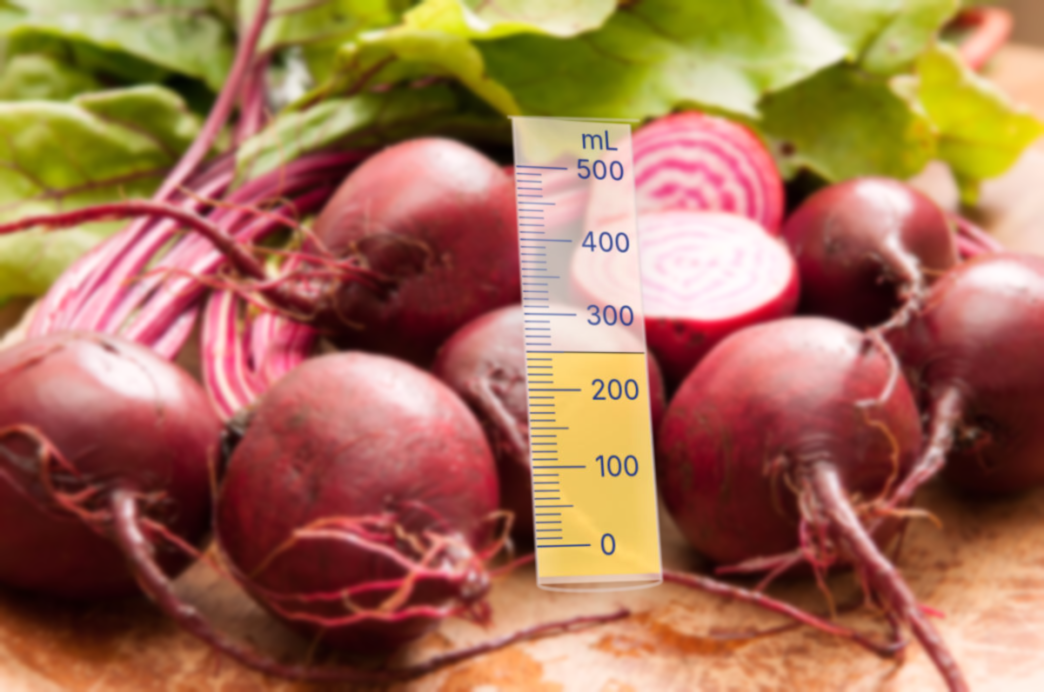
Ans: **250** mL
